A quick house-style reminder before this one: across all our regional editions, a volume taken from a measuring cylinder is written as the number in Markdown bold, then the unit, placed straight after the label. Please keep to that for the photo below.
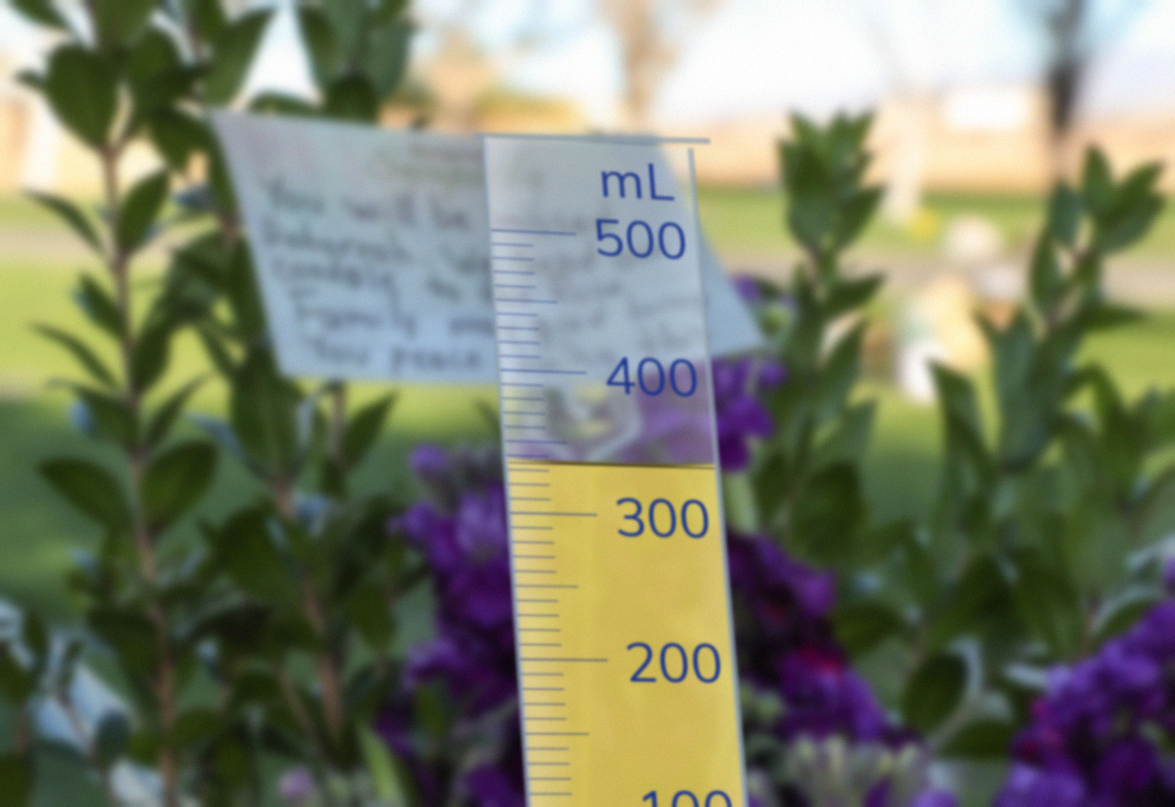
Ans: **335** mL
